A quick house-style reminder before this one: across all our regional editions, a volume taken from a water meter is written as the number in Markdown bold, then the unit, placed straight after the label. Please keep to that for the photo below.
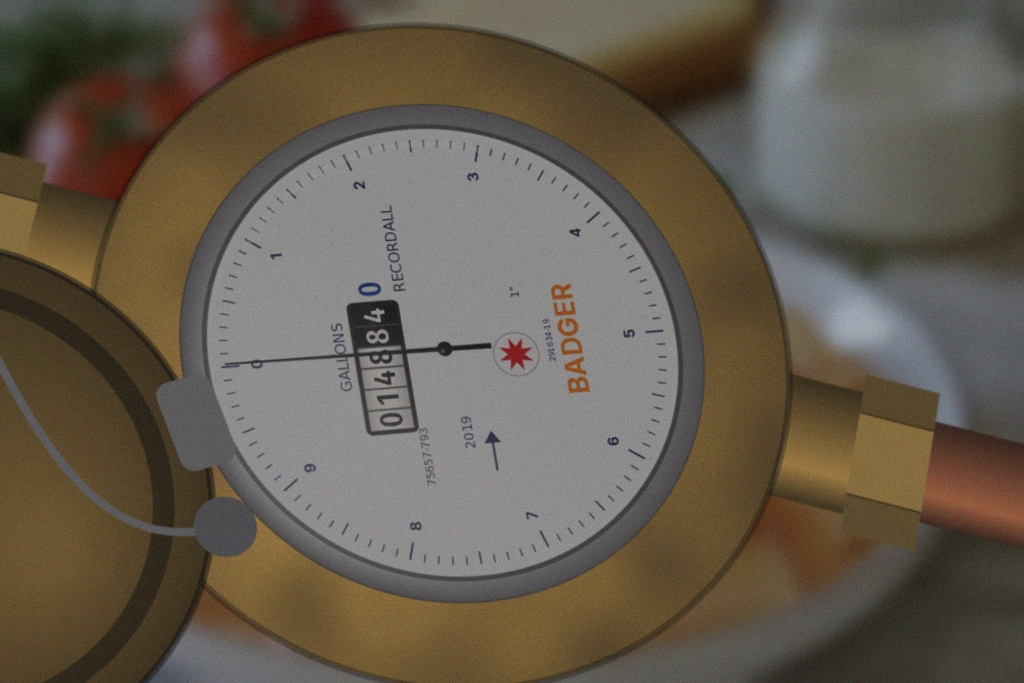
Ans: **148840.0** gal
